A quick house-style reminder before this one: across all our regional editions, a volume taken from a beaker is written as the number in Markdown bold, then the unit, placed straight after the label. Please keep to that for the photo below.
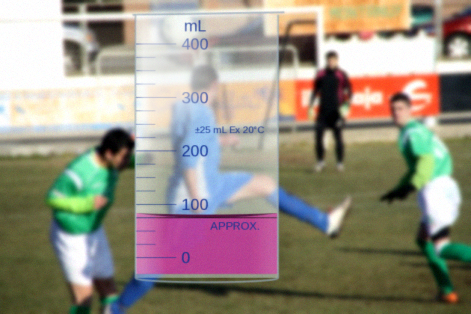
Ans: **75** mL
